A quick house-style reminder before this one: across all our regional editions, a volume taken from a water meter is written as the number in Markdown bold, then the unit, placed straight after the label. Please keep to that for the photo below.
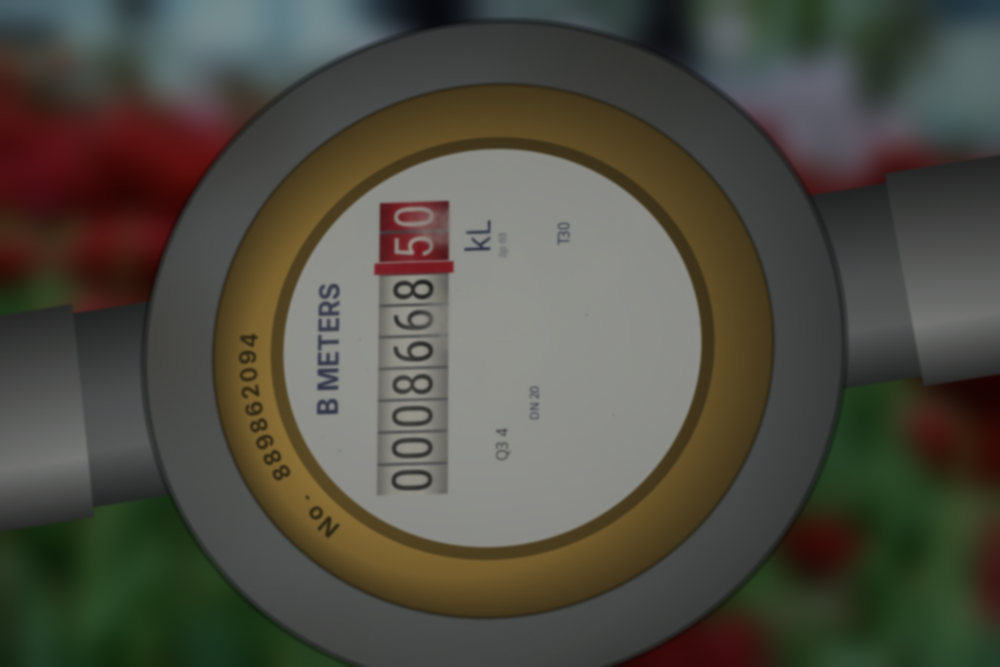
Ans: **8668.50** kL
